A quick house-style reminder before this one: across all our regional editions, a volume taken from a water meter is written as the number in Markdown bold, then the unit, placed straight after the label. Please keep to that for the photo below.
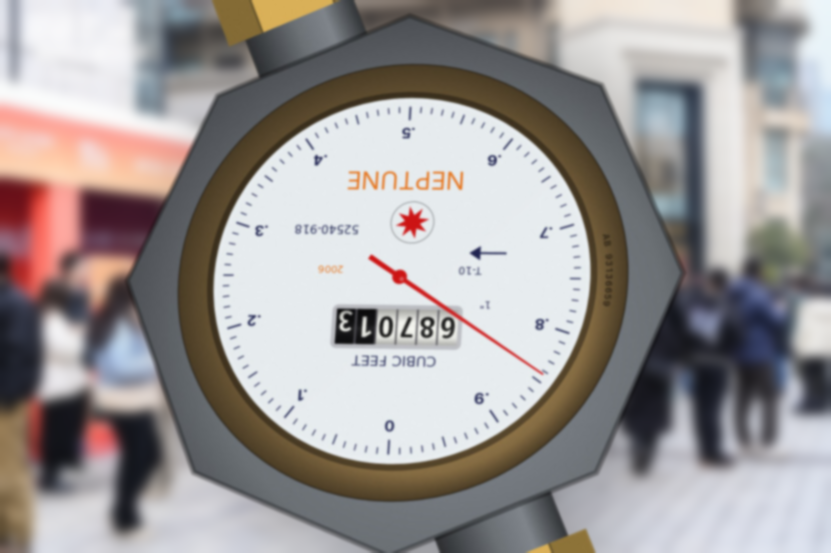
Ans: **687012.84** ft³
